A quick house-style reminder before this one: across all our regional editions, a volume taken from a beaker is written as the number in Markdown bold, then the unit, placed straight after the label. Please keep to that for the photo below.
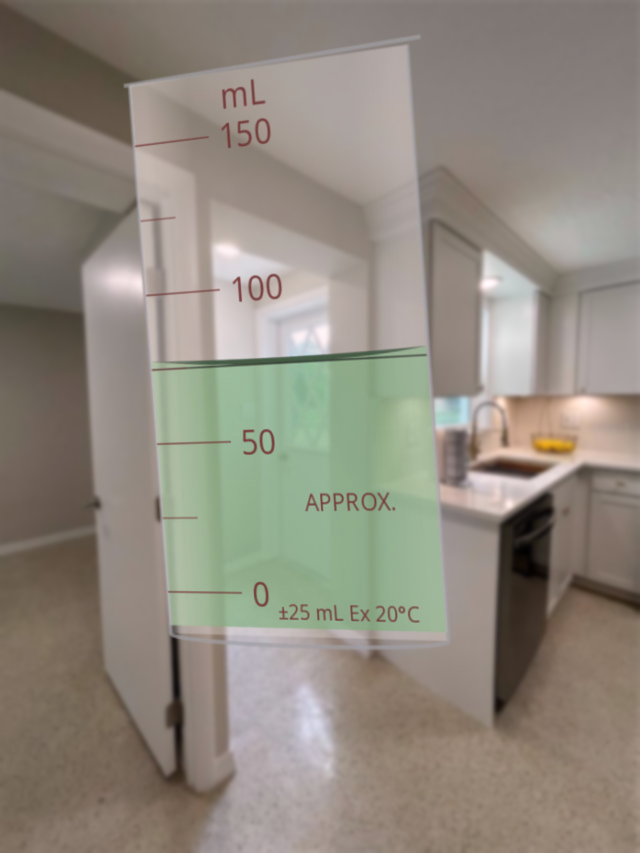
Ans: **75** mL
